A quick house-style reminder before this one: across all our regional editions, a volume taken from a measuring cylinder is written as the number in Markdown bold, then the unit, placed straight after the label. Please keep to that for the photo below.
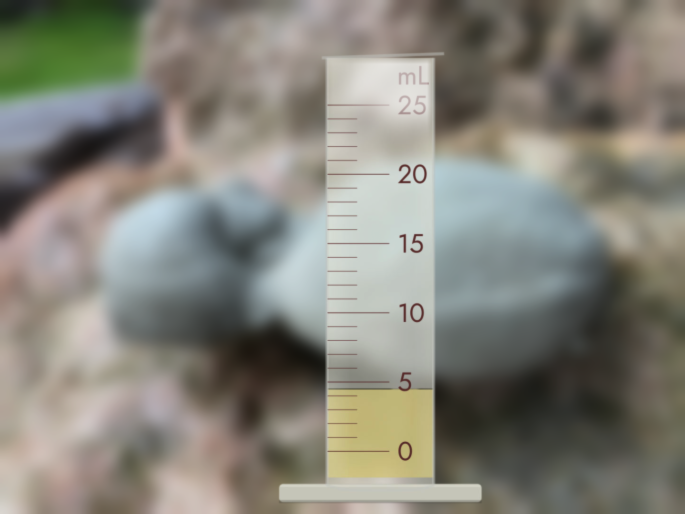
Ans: **4.5** mL
